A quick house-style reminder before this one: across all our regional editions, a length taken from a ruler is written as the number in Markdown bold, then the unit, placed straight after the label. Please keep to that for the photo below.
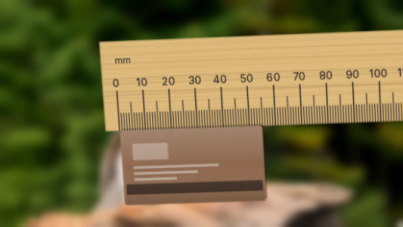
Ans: **55** mm
